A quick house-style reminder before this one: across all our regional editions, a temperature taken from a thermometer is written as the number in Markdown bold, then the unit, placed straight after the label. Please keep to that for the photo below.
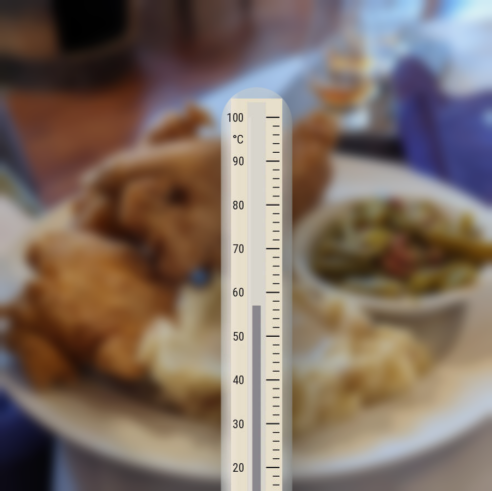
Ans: **57** °C
